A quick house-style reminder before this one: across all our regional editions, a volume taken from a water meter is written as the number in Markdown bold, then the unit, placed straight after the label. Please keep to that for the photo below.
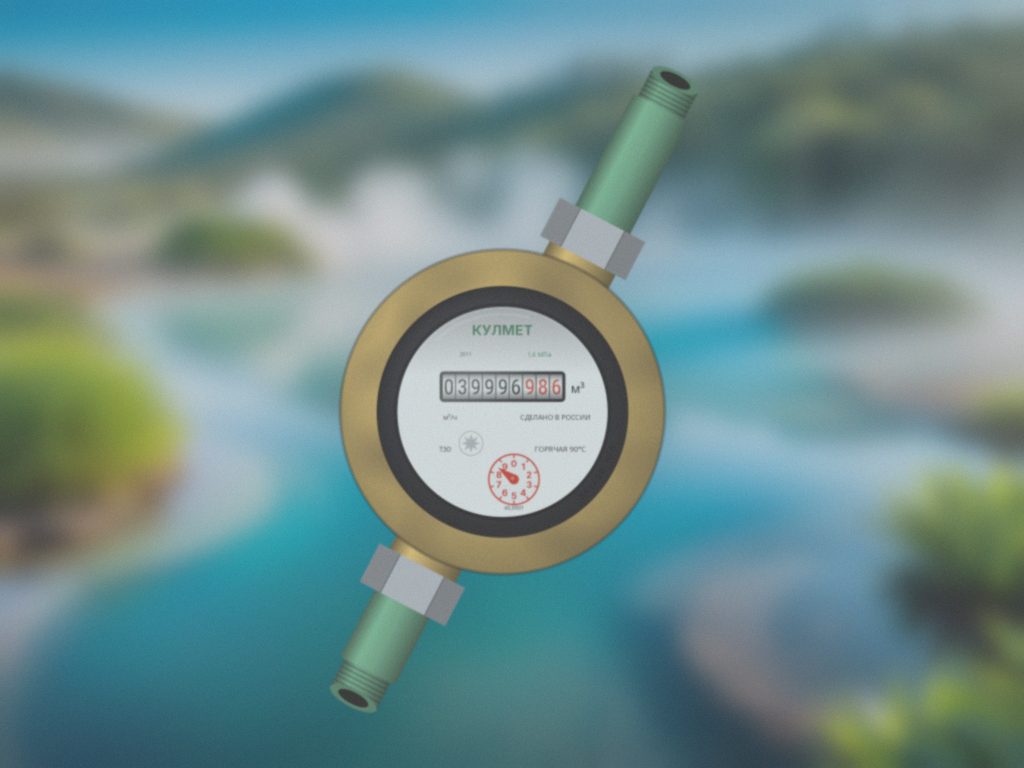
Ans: **39996.9868** m³
